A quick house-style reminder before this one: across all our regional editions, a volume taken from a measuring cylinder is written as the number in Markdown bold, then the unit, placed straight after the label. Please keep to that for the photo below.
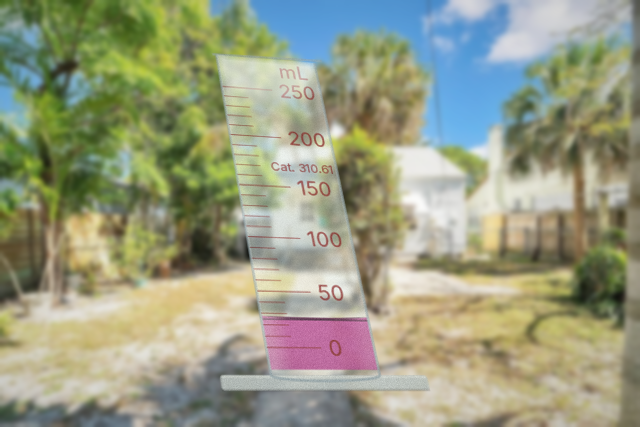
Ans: **25** mL
